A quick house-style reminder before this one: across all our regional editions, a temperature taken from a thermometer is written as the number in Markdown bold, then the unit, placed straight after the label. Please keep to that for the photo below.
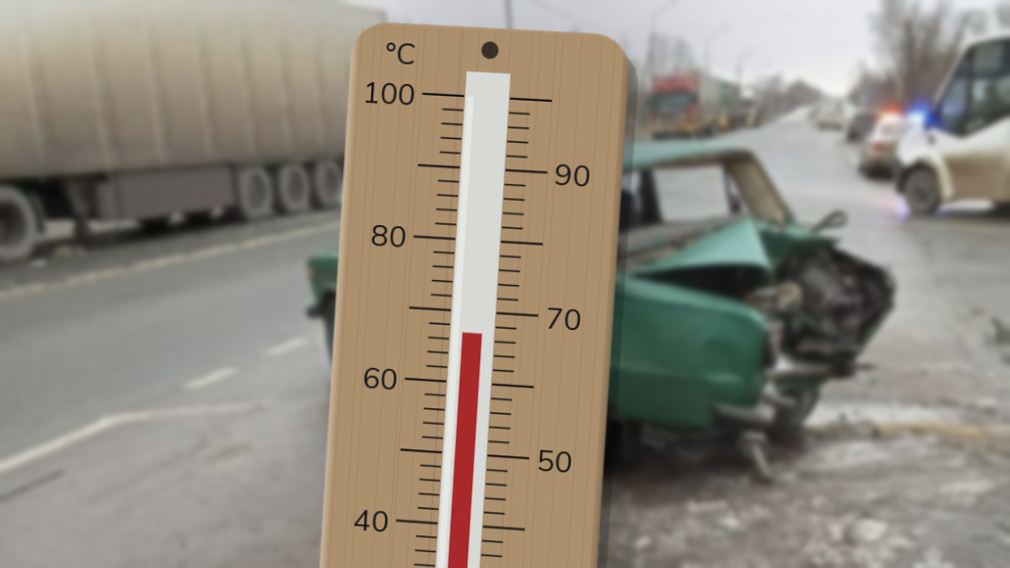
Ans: **67** °C
